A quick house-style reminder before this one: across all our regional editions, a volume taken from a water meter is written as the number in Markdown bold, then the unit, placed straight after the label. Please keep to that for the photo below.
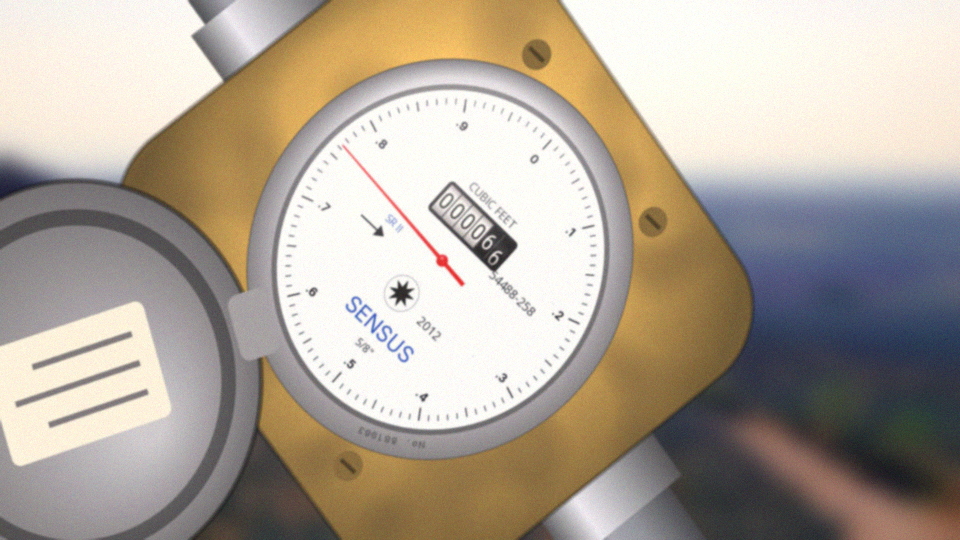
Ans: **65.76** ft³
